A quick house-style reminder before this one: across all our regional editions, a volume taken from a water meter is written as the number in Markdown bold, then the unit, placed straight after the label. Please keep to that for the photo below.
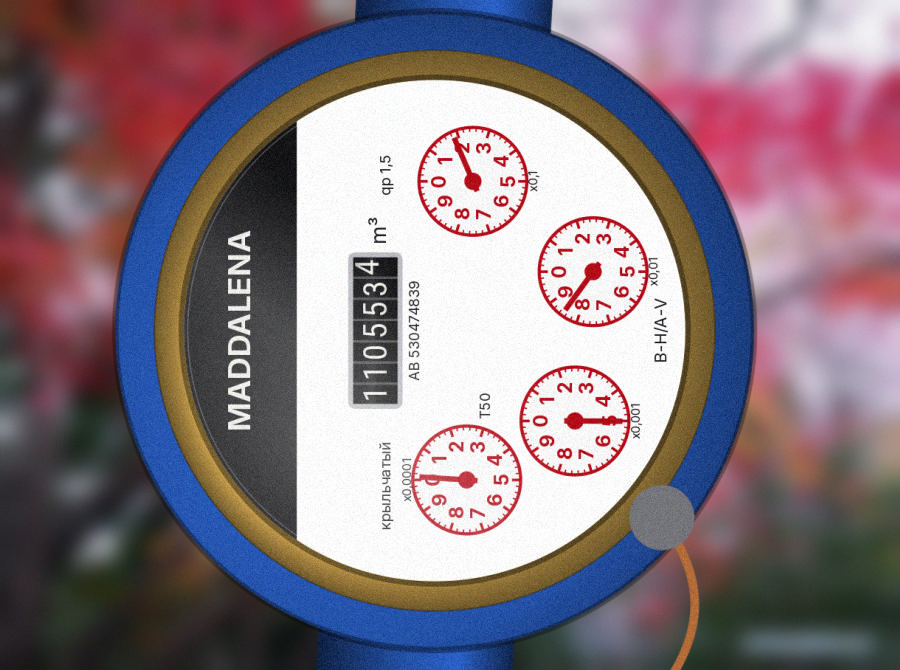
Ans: **1105534.1850** m³
